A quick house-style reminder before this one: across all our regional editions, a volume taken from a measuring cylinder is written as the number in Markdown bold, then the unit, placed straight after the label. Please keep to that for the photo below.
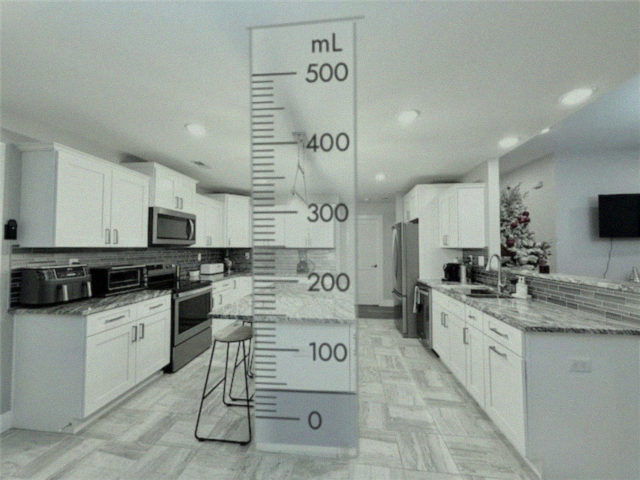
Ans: **40** mL
